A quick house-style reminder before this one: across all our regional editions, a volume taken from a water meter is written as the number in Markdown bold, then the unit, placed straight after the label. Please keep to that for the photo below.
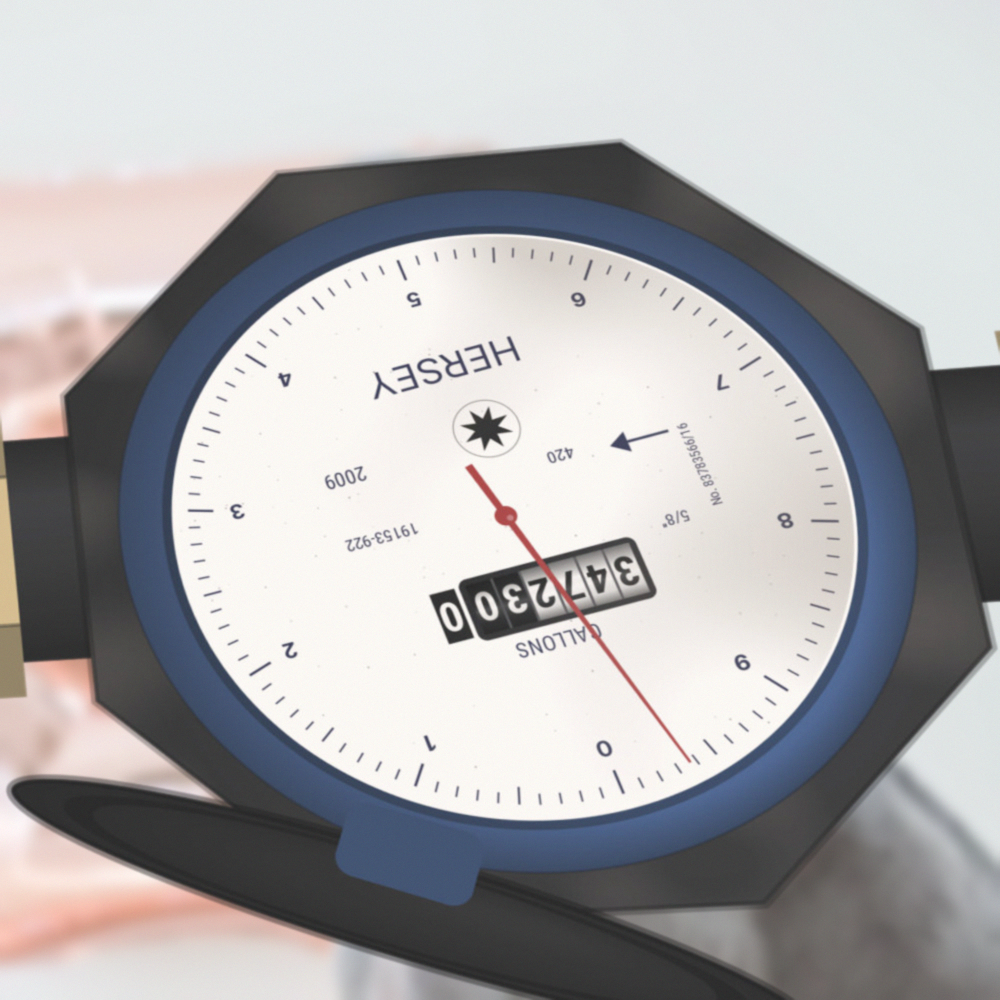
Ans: **3472299.6** gal
